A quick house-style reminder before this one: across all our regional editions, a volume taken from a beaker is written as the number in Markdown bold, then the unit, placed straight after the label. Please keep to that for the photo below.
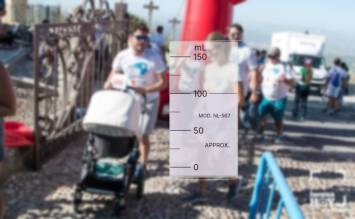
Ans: **100** mL
